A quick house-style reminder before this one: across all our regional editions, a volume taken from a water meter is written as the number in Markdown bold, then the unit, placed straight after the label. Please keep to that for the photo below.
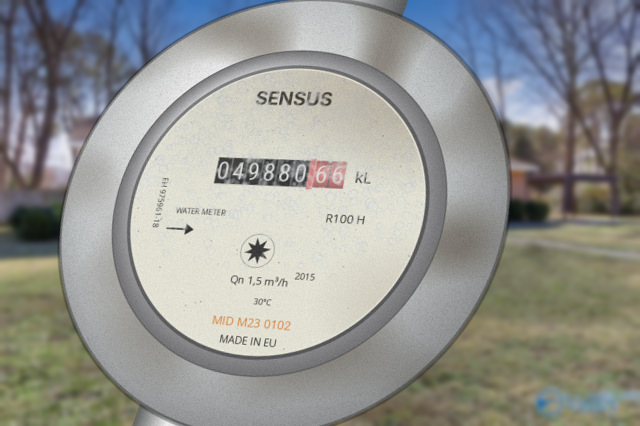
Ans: **49880.66** kL
